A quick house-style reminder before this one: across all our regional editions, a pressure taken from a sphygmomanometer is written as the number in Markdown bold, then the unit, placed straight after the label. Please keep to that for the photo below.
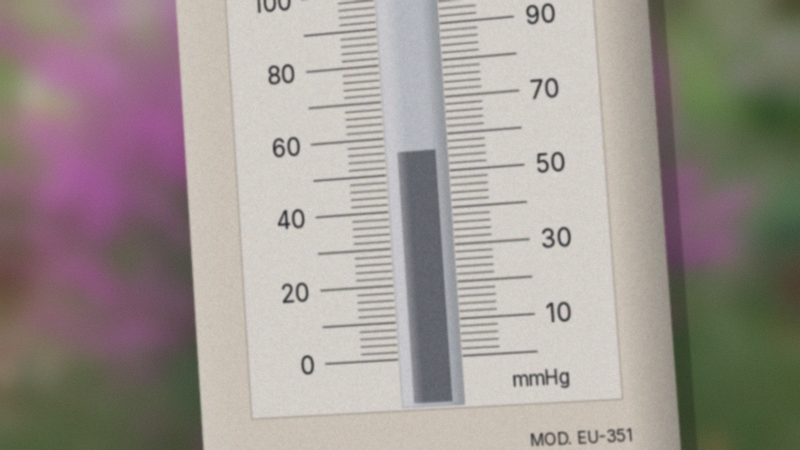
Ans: **56** mmHg
